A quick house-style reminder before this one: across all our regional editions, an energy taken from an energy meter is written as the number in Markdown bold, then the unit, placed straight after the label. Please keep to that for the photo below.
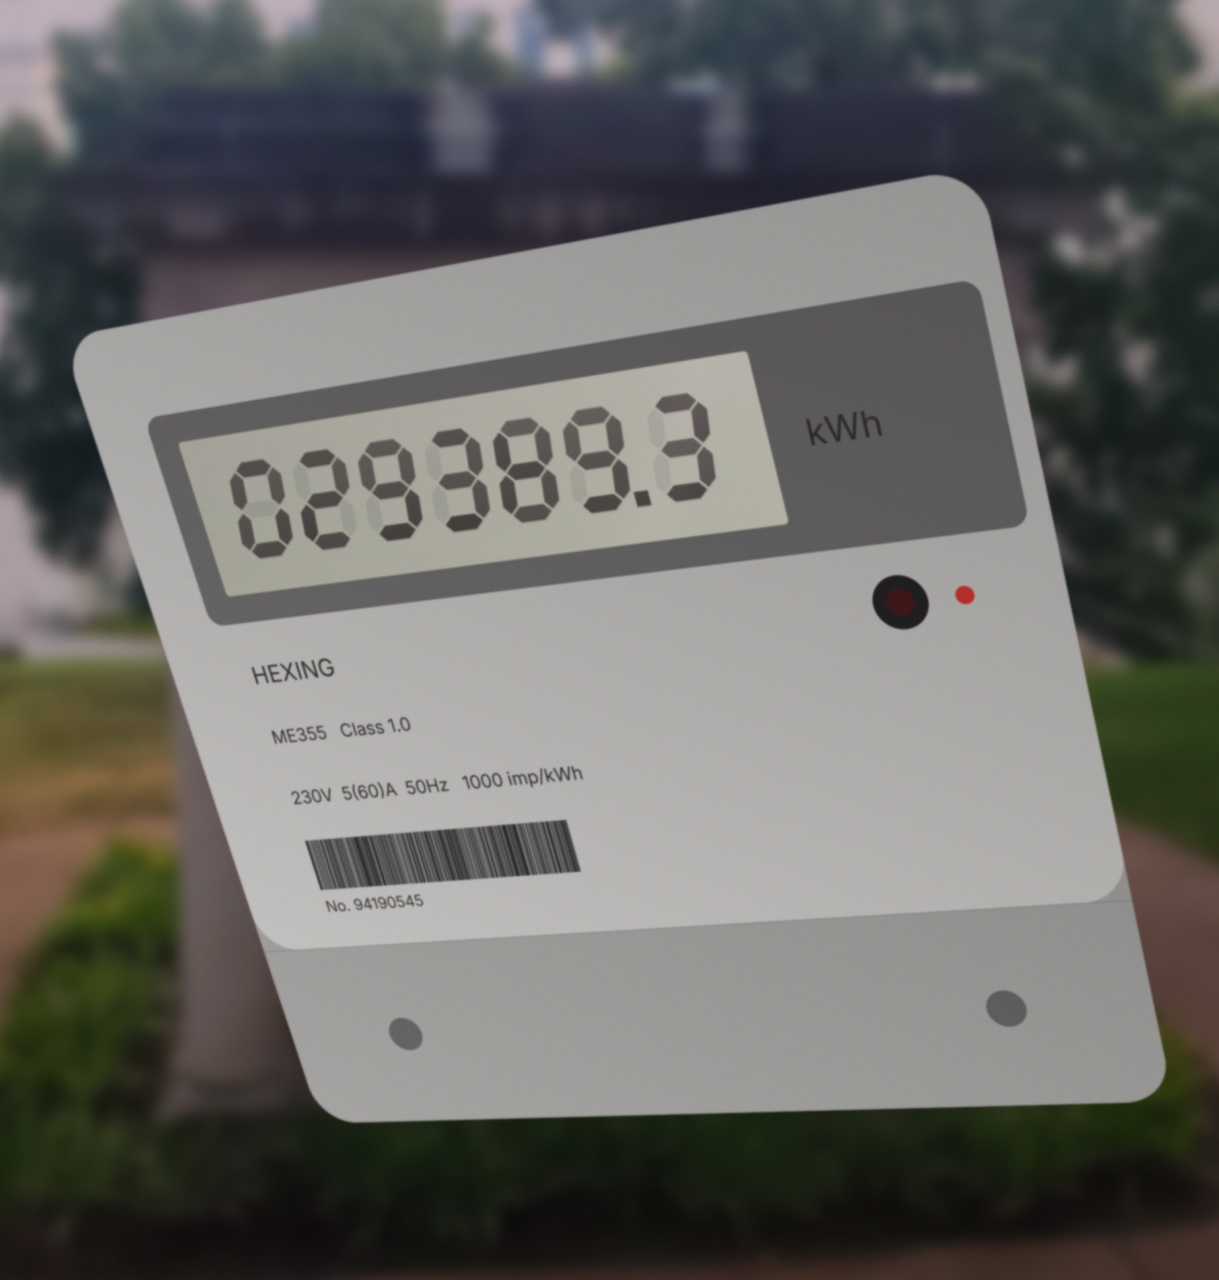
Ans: **29389.3** kWh
